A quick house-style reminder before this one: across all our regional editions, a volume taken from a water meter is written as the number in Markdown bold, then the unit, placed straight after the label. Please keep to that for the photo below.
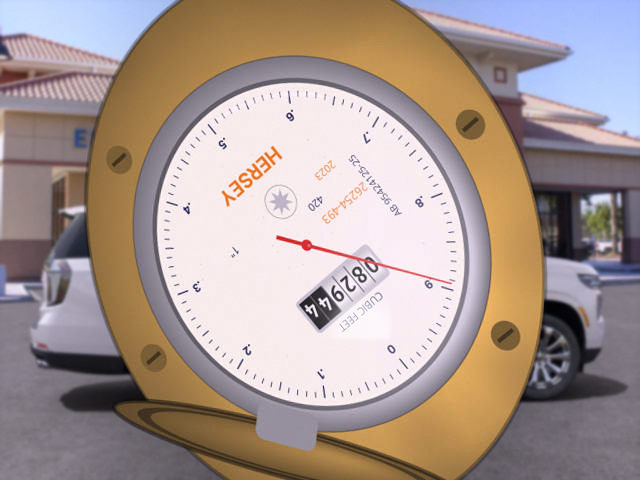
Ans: **82943.89** ft³
